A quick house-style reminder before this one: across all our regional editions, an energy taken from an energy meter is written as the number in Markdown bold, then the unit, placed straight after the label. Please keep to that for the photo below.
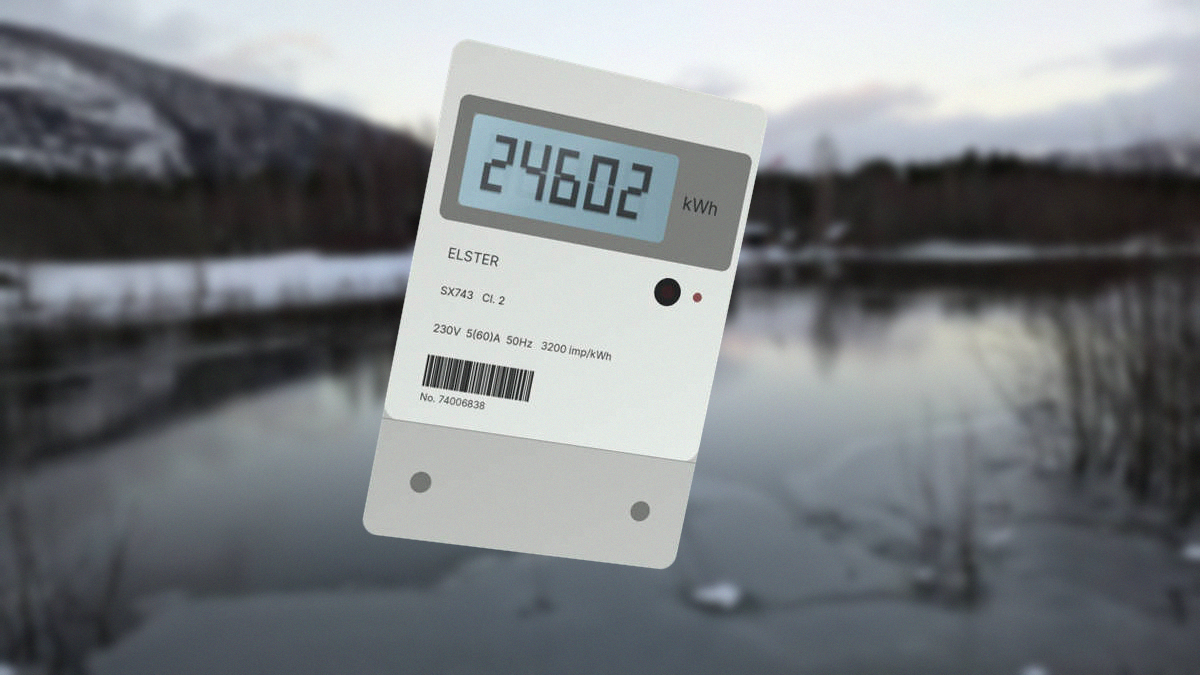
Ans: **24602** kWh
